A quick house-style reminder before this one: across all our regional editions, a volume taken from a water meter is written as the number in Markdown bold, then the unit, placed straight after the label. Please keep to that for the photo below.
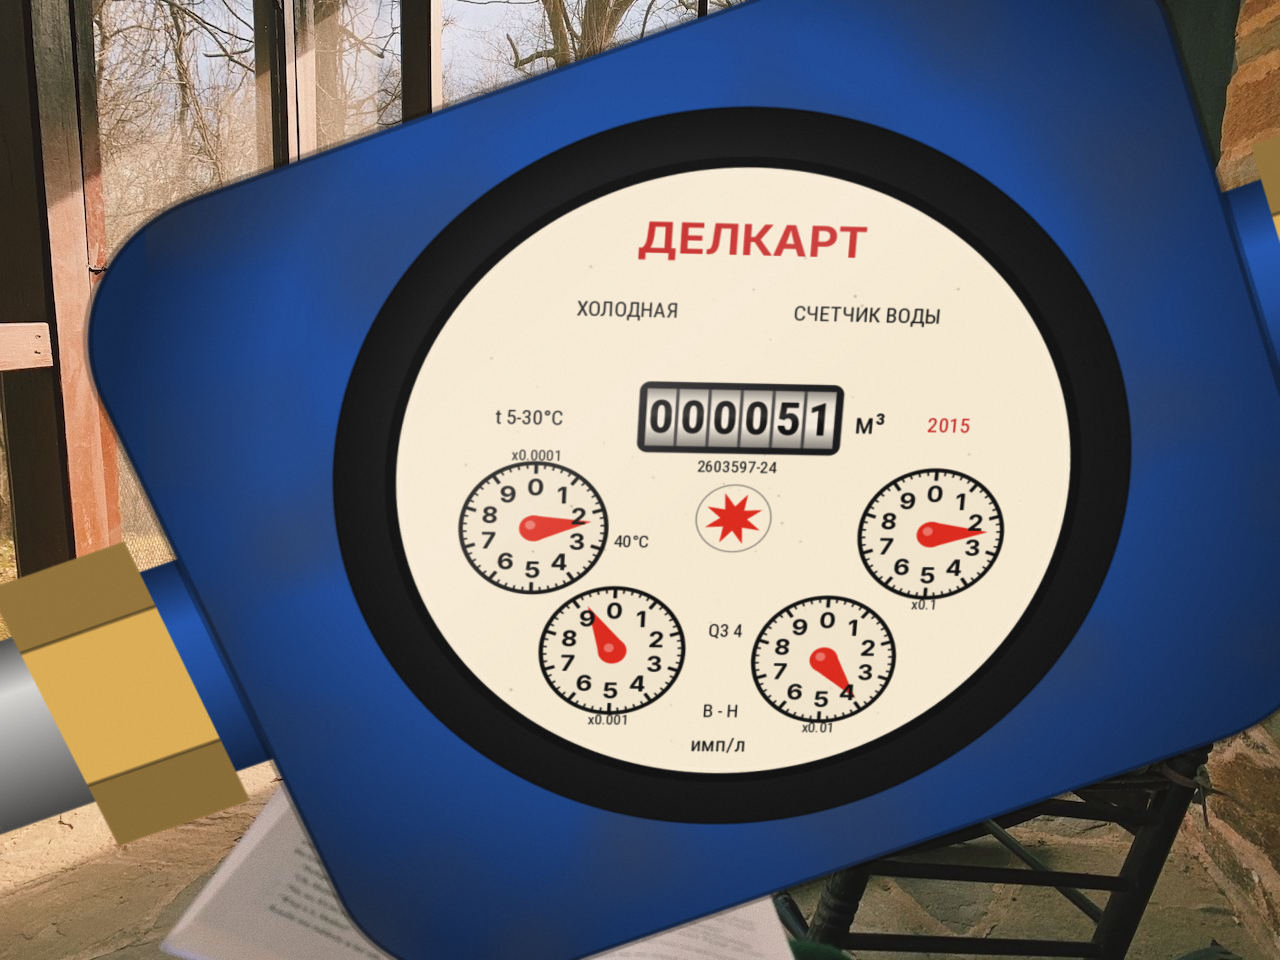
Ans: **51.2392** m³
